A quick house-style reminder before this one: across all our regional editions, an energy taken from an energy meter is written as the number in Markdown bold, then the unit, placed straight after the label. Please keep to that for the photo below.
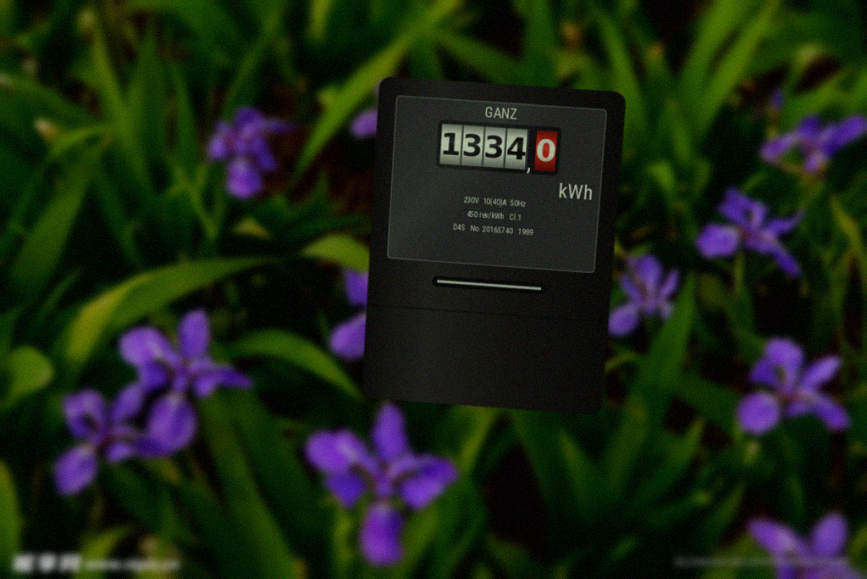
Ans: **1334.0** kWh
